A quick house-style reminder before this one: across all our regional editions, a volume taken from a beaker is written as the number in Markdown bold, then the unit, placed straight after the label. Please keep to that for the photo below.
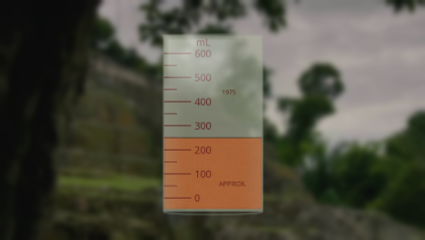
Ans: **250** mL
